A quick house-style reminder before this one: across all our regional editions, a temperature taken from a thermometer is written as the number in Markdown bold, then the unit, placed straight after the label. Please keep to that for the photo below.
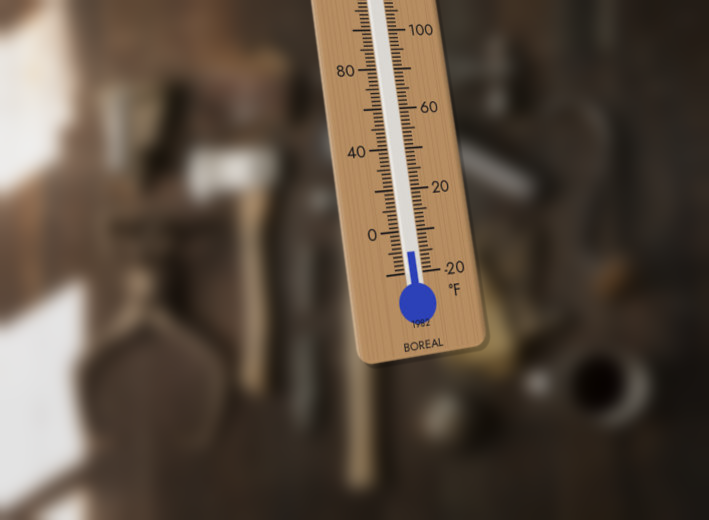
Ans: **-10** °F
